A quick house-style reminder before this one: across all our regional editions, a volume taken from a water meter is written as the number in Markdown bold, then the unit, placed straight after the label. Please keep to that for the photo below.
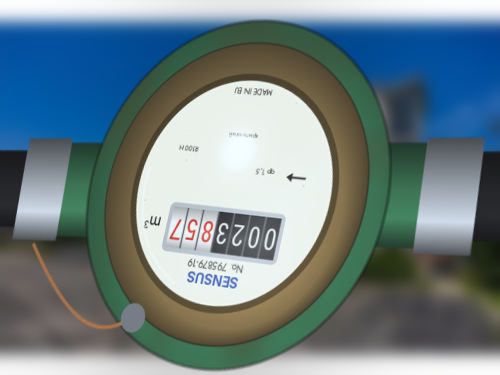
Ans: **23.857** m³
